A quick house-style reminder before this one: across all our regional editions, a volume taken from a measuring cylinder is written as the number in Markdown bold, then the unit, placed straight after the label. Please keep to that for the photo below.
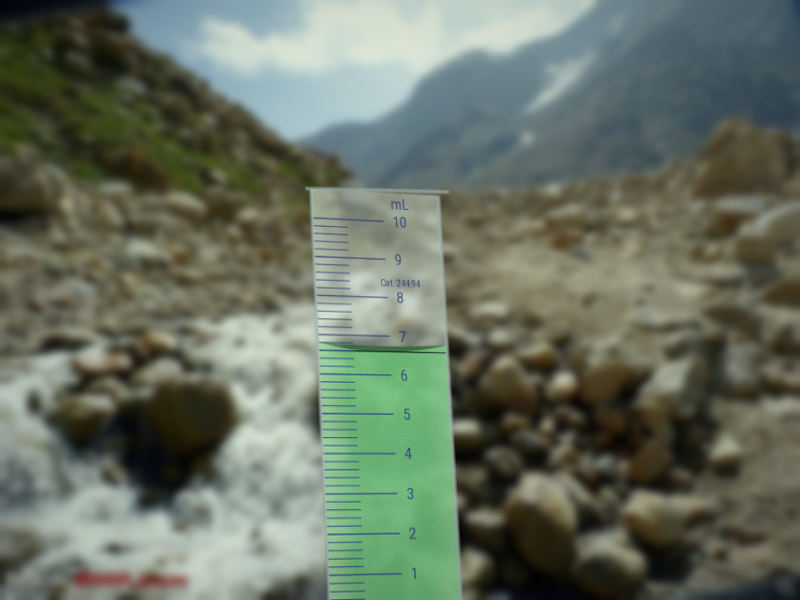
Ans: **6.6** mL
